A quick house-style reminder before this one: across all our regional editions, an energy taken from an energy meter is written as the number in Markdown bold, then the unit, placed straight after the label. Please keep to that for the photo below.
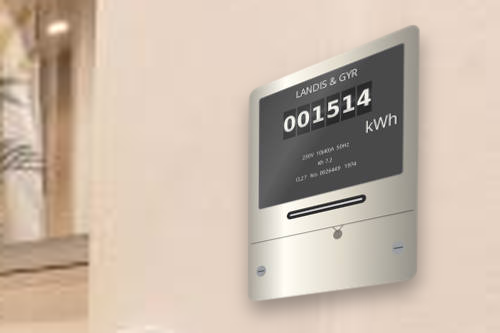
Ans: **1514** kWh
